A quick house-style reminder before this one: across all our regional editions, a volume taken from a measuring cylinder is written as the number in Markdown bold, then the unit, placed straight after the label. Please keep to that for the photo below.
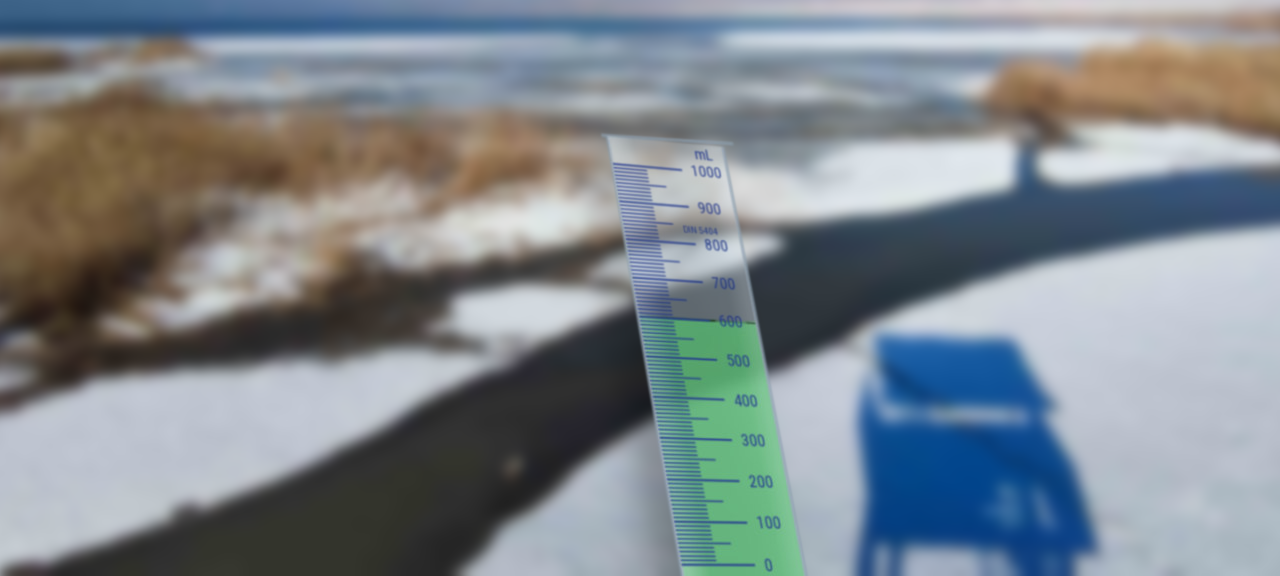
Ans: **600** mL
